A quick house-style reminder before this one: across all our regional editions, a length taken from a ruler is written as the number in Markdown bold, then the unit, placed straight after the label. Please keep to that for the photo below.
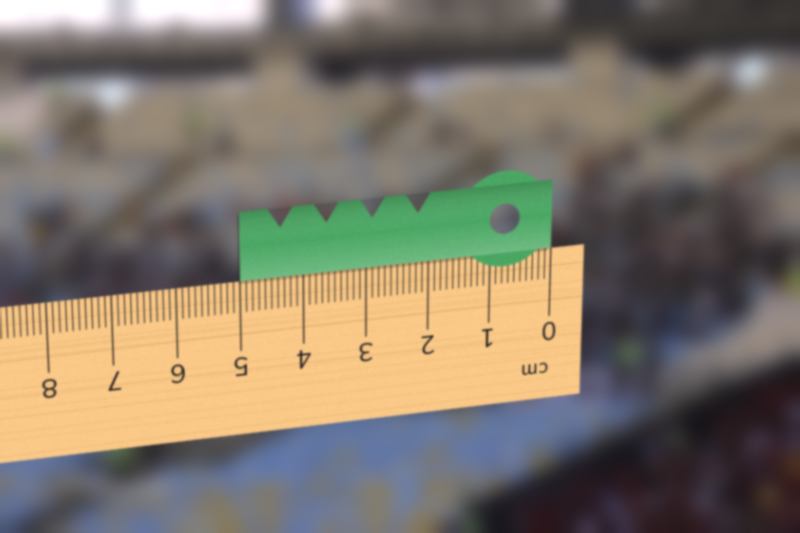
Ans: **5** cm
